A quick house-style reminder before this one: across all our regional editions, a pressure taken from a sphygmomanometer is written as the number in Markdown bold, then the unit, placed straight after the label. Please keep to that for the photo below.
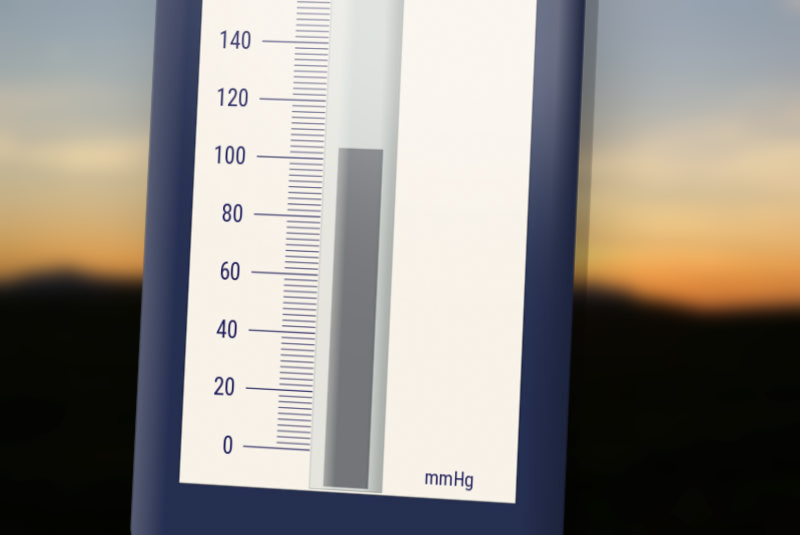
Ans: **104** mmHg
